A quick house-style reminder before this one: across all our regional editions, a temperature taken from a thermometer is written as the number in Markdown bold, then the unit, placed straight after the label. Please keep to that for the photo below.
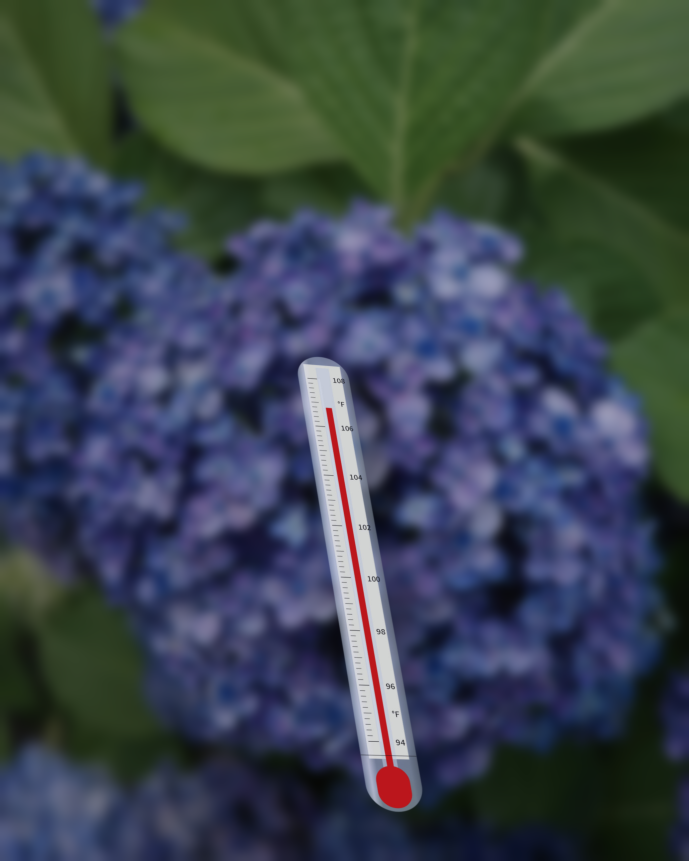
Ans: **106.8** °F
